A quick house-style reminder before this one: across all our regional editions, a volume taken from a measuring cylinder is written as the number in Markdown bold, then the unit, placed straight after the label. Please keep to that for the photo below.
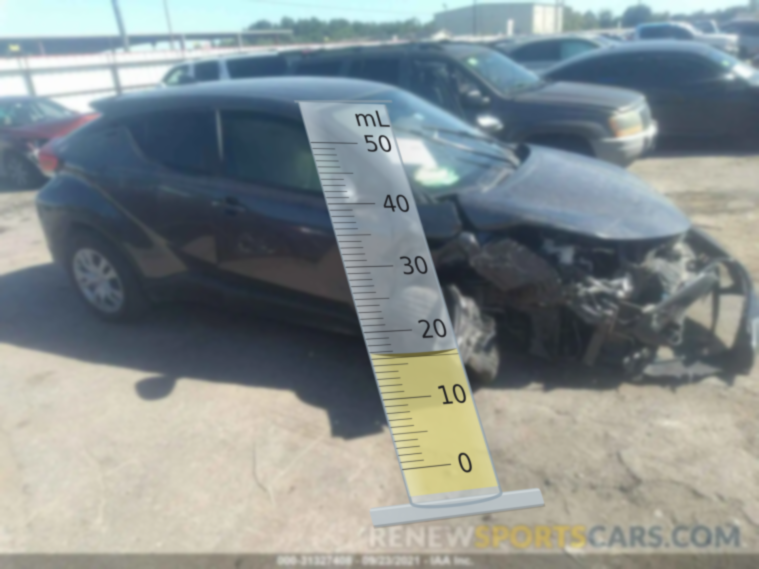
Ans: **16** mL
